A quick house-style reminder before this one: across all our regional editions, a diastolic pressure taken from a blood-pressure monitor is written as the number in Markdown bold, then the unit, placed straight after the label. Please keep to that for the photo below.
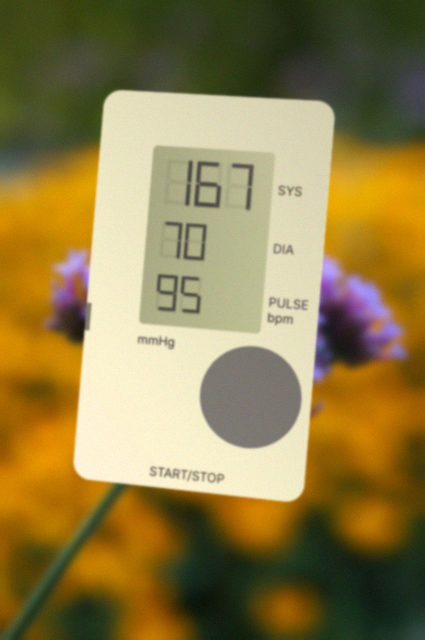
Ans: **70** mmHg
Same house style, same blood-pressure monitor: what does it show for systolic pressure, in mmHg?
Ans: **167** mmHg
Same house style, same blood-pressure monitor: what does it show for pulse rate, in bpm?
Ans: **95** bpm
